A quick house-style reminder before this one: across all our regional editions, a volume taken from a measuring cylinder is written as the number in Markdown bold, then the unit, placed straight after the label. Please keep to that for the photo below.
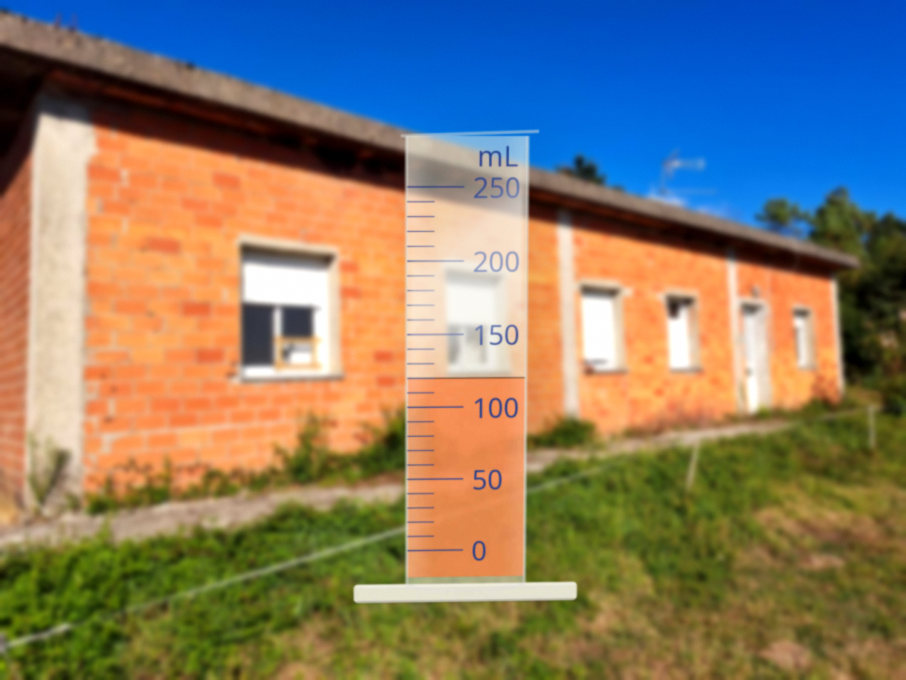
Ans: **120** mL
